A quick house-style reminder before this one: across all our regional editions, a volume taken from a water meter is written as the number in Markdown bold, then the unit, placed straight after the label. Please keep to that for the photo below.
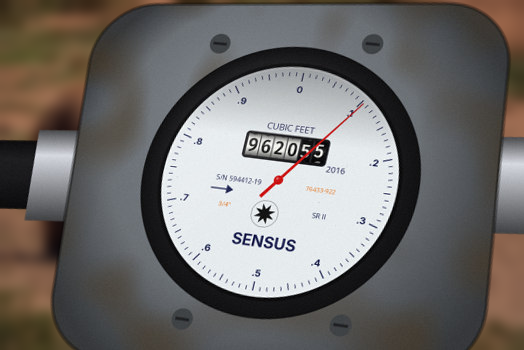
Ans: **962055.10** ft³
